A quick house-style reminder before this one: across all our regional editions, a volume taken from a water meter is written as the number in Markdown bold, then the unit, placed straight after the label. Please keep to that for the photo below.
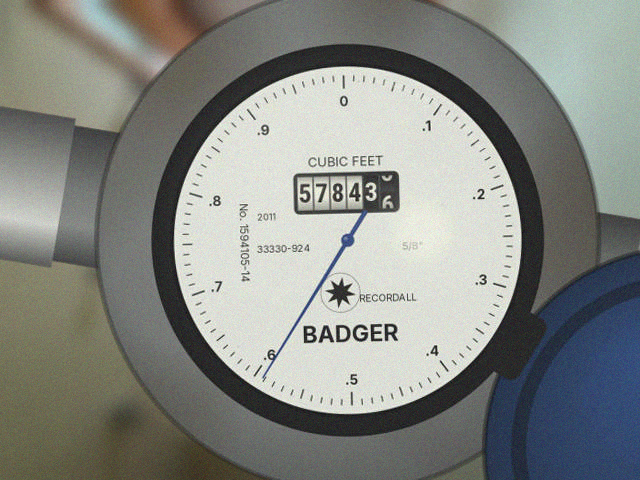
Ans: **578435.59** ft³
